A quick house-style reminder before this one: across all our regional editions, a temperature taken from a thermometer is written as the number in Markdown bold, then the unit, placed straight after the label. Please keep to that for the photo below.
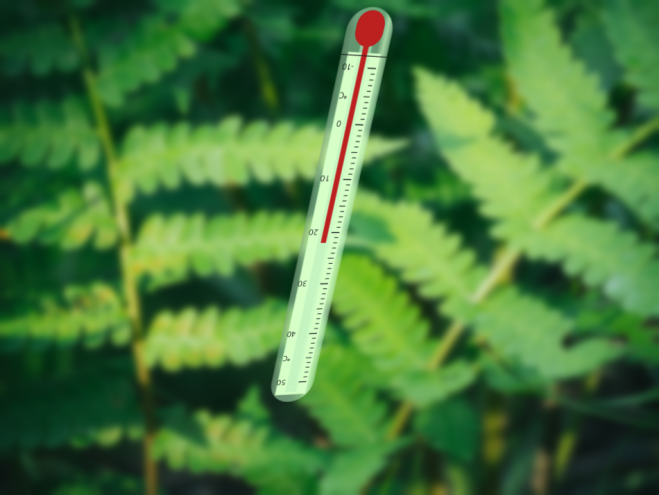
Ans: **22** °C
